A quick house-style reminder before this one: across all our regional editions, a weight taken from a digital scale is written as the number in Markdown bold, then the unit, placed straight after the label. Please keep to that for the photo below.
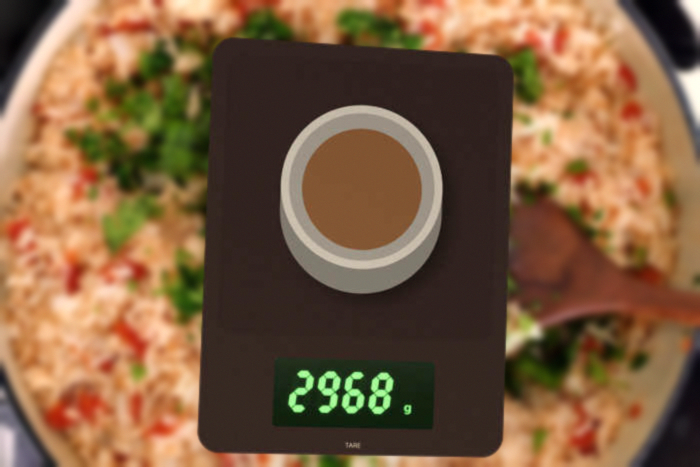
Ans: **2968** g
